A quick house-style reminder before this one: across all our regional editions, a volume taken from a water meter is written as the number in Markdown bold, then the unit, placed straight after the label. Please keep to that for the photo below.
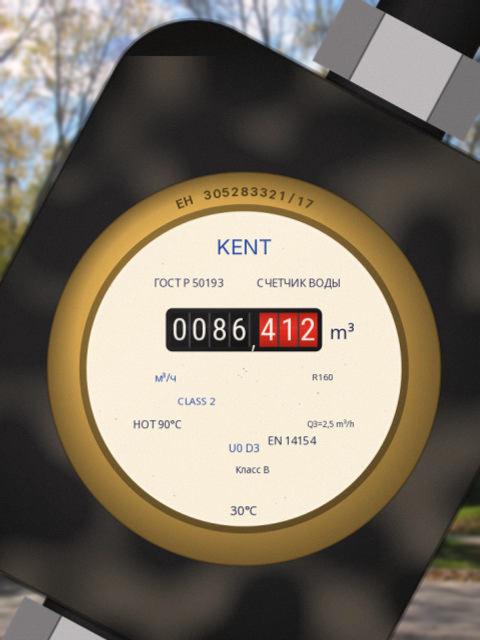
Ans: **86.412** m³
